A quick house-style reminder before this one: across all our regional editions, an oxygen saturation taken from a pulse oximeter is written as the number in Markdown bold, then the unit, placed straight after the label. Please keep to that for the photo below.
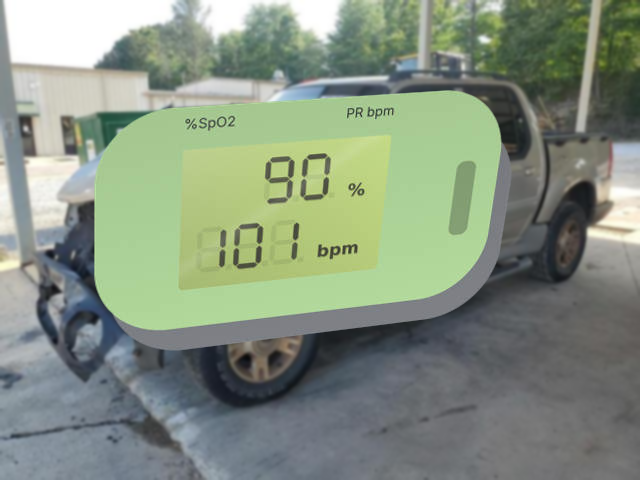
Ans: **90** %
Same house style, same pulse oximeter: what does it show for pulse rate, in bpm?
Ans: **101** bpm
